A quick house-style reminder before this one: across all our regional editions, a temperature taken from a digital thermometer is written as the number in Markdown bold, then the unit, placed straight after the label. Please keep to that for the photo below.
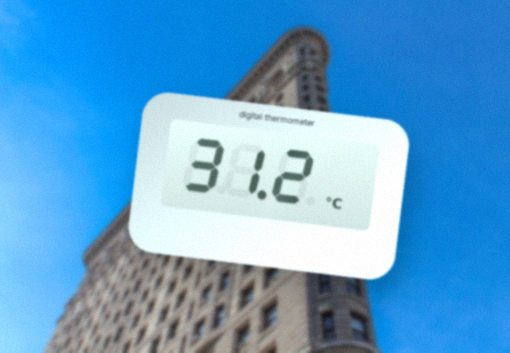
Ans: **31.2** °C
